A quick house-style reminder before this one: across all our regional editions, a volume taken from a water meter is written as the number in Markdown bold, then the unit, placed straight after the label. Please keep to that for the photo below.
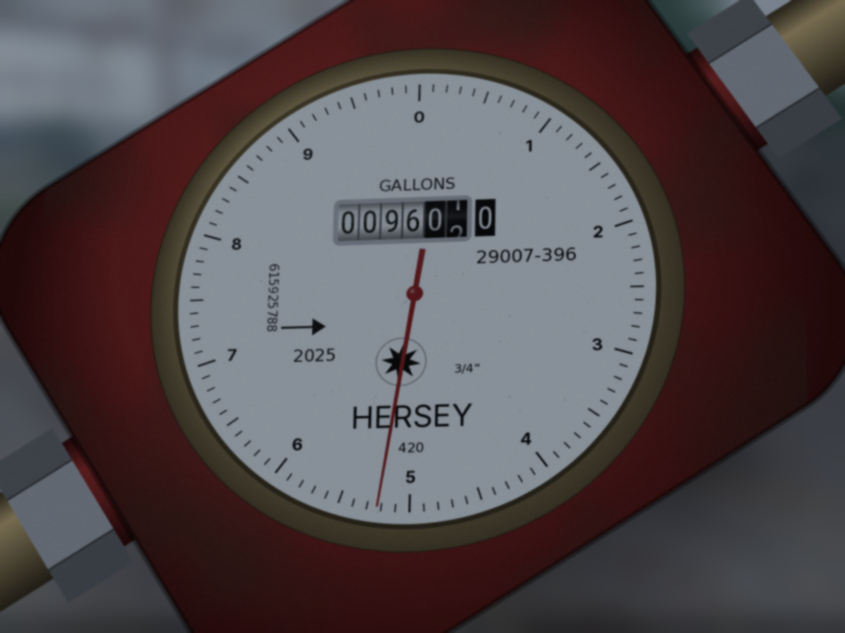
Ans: **96015.2** gal
